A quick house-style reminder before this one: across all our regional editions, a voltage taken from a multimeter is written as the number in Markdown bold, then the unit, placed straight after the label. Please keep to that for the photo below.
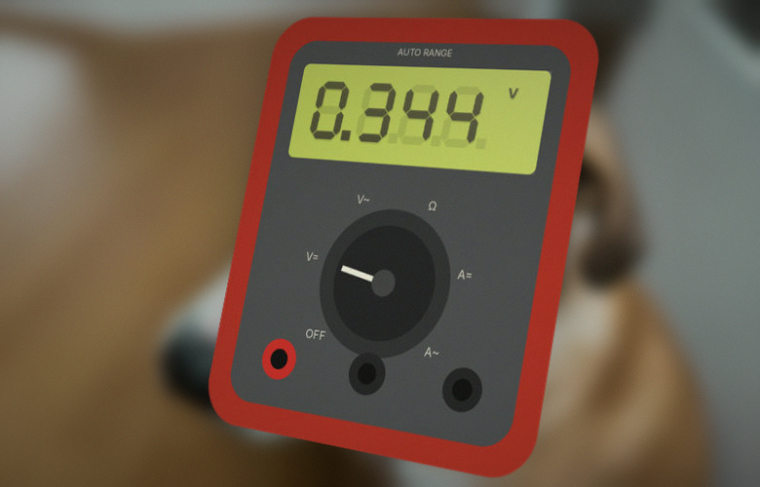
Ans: **0.344** V
